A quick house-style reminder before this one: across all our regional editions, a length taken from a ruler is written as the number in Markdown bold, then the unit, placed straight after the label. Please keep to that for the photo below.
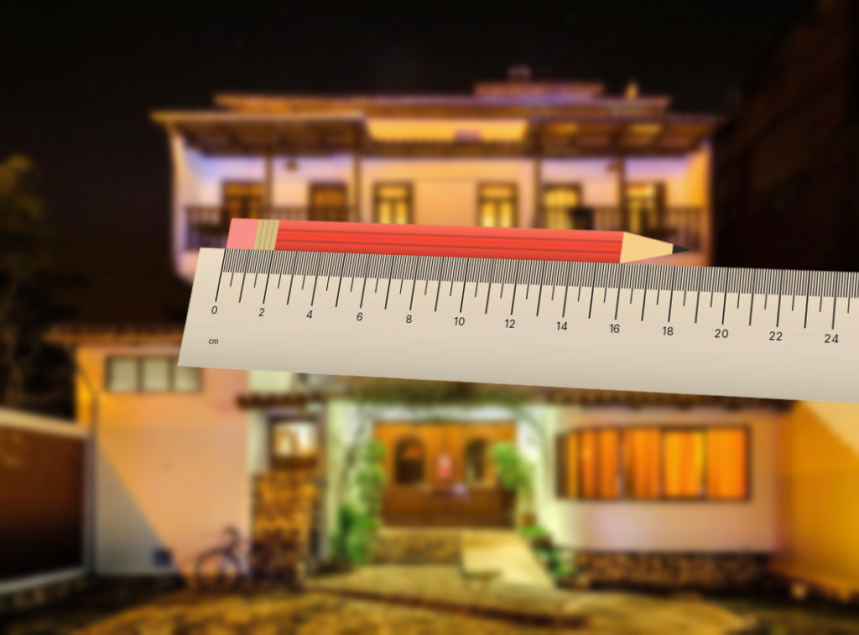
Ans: **18.5** cm
